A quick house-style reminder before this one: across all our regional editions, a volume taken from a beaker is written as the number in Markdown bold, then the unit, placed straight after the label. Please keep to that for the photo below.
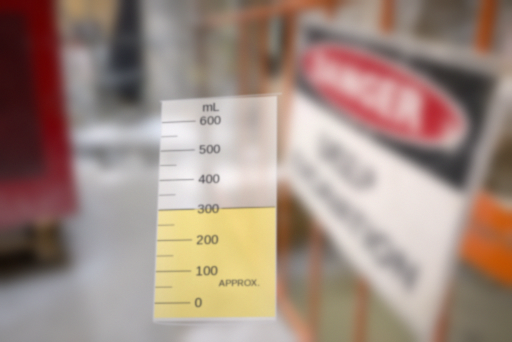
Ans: **300** mL
